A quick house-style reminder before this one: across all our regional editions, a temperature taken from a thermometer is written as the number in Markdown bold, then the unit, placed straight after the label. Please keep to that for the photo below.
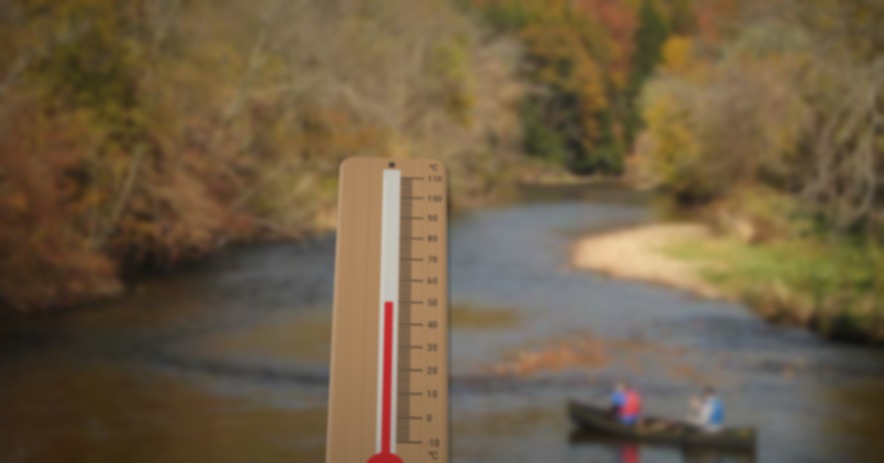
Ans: **50** °C
